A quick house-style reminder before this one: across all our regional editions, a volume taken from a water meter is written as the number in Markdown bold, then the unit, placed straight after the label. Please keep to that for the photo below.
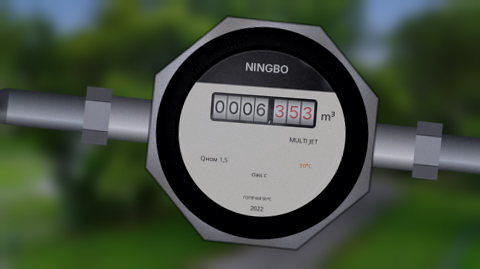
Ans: **6.353** m³
